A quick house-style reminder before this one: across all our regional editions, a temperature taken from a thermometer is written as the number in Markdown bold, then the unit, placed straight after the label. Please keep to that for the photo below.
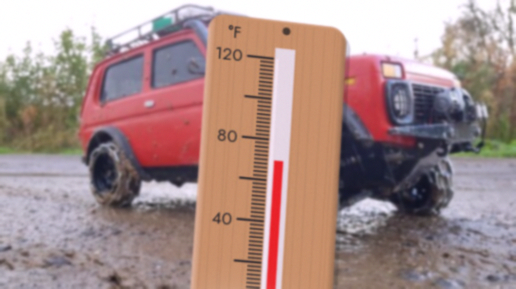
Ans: **70** °F
